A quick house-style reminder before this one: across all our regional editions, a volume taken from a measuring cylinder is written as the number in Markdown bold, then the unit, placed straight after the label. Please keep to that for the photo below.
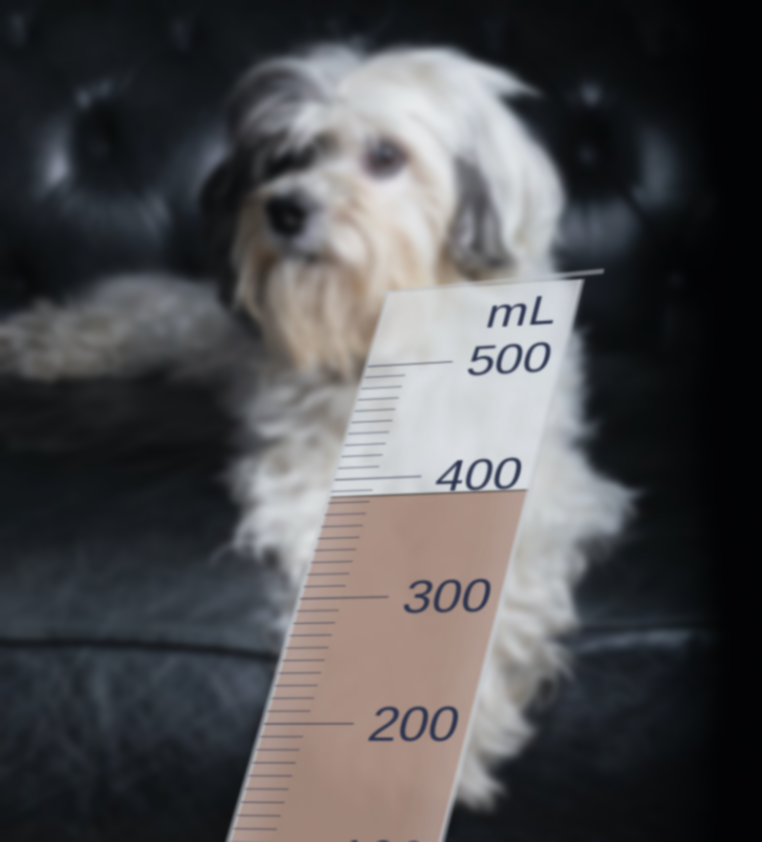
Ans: **385** mL
